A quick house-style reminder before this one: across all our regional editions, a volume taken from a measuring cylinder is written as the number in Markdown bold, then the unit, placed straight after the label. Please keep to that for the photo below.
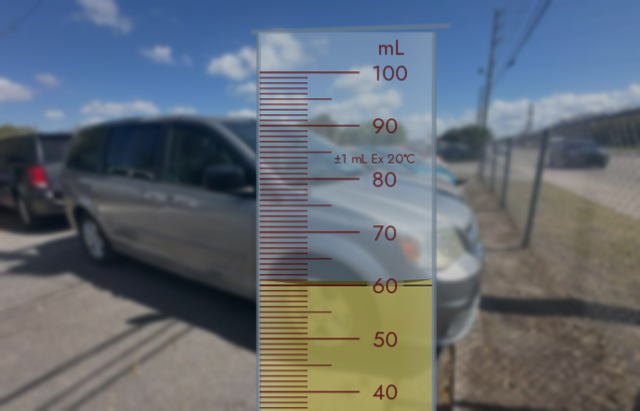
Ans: **60** mL
